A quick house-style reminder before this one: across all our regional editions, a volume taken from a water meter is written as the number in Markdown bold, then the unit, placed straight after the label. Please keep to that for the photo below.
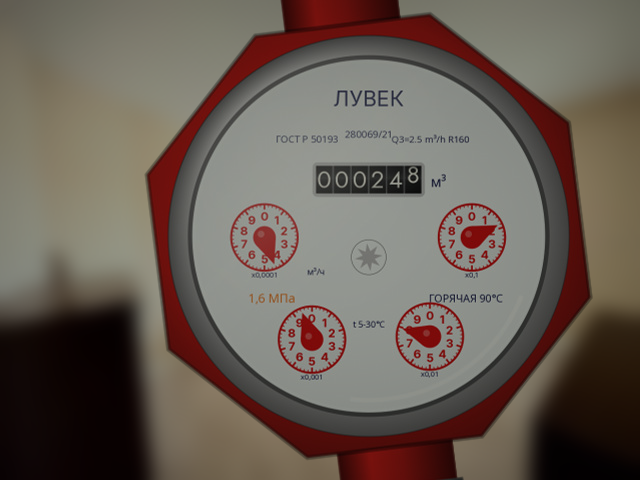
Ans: **248.1794** m³
